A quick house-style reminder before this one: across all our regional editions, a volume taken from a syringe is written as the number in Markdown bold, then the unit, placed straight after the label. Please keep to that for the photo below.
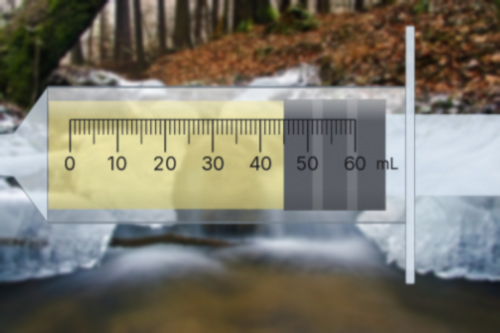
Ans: **45** mL
